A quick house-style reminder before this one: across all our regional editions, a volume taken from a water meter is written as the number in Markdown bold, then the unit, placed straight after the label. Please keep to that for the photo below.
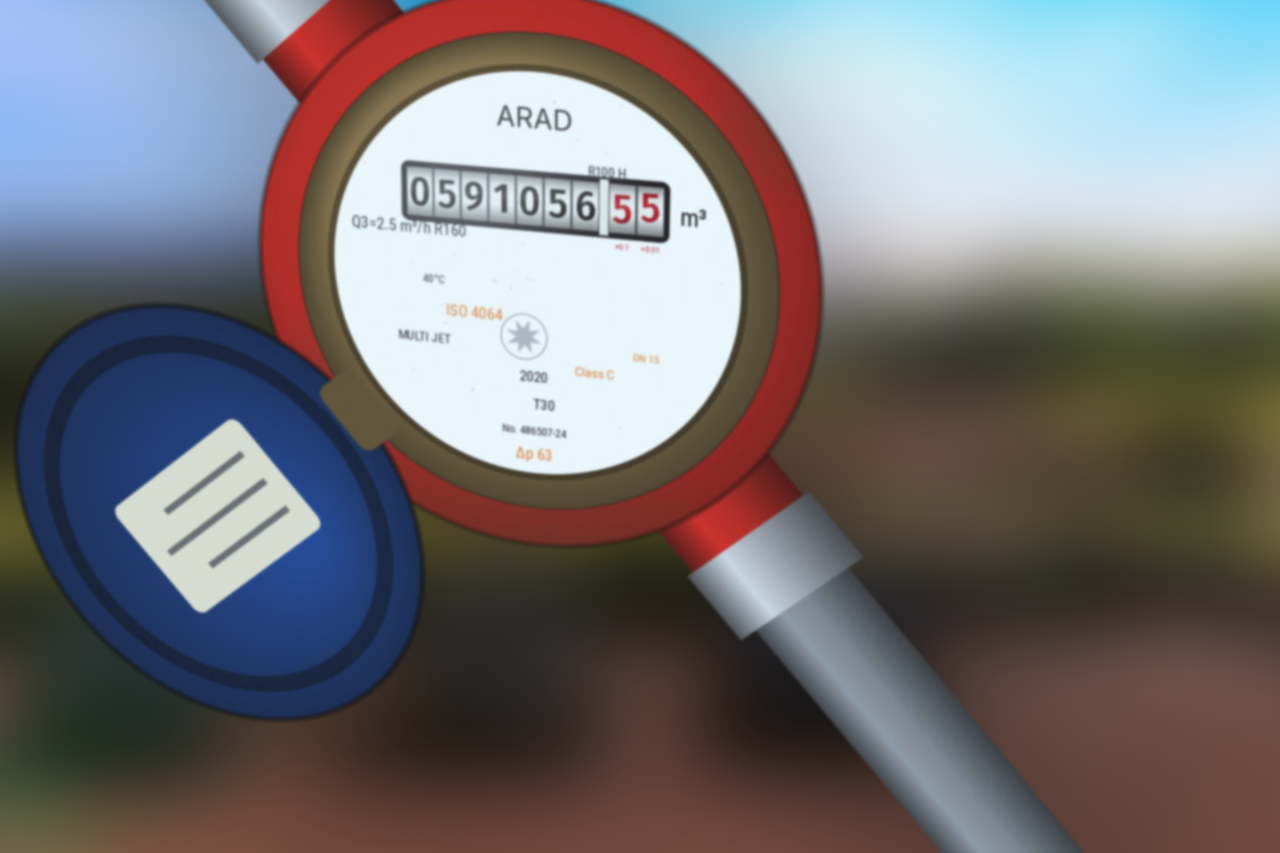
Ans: **591056.55** m³
